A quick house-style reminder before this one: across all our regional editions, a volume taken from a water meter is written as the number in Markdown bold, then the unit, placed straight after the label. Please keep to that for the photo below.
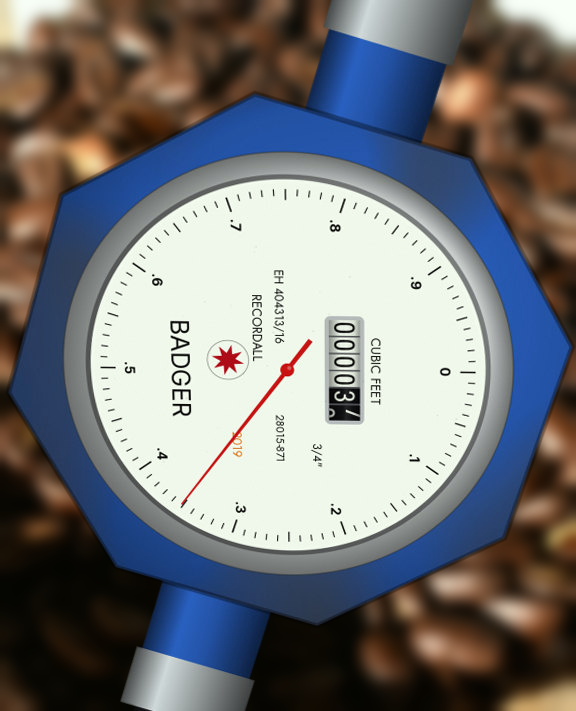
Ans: **37.35** ft³
